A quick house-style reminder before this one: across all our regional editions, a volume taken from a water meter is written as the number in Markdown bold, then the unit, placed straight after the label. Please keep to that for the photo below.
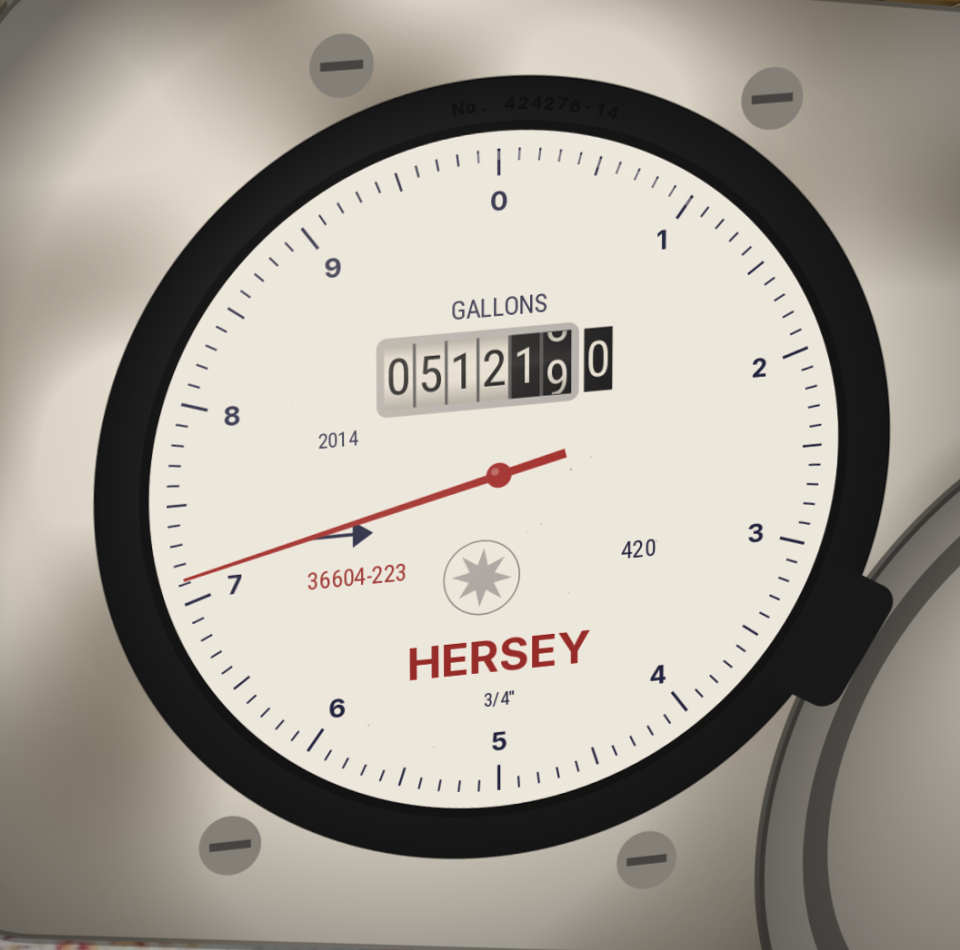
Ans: **512187.1** gal
